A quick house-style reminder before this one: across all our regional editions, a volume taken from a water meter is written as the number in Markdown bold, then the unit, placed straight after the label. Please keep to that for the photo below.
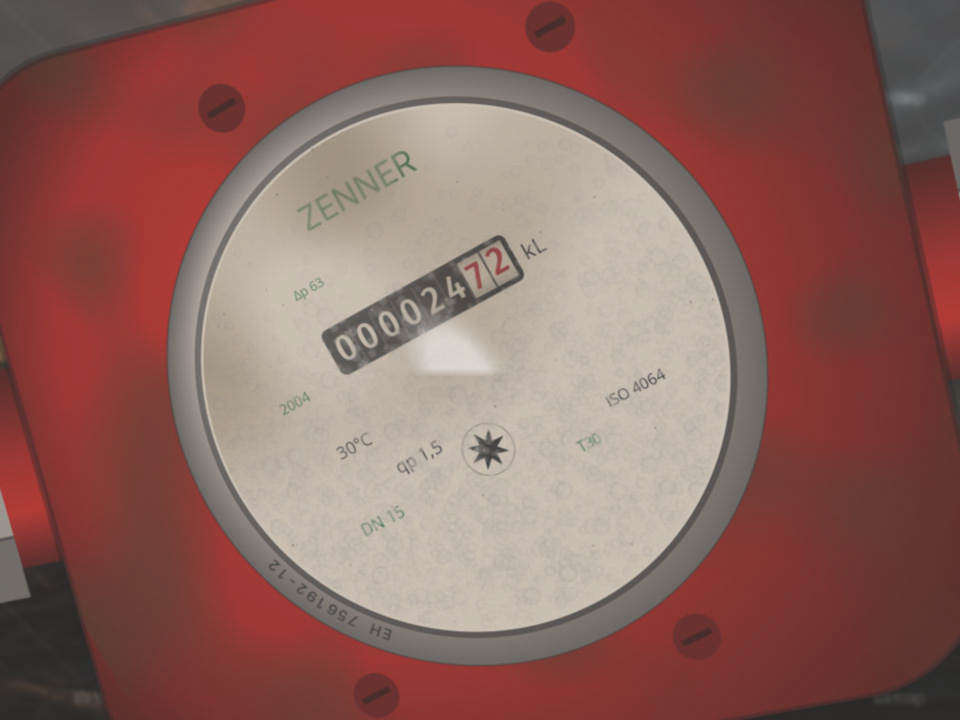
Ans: **24.72** kL
